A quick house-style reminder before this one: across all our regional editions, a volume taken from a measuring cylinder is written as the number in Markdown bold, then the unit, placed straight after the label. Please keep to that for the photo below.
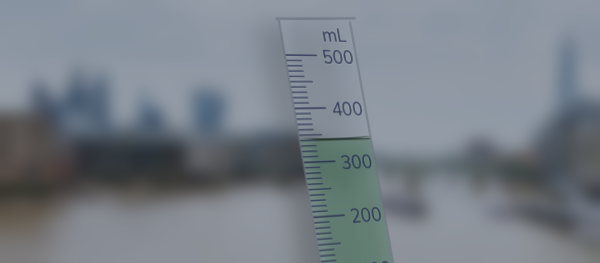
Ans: **340** mL
